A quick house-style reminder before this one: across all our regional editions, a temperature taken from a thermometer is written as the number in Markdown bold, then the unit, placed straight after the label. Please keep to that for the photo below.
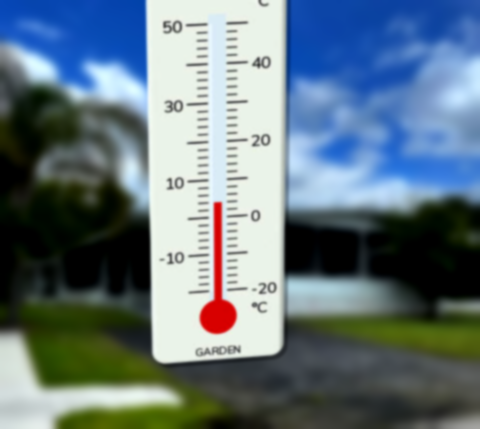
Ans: **4** °C
